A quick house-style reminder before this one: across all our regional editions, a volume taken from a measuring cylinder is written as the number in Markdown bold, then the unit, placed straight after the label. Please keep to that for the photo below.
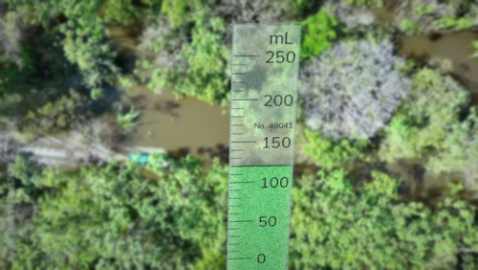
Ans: **120** mL
